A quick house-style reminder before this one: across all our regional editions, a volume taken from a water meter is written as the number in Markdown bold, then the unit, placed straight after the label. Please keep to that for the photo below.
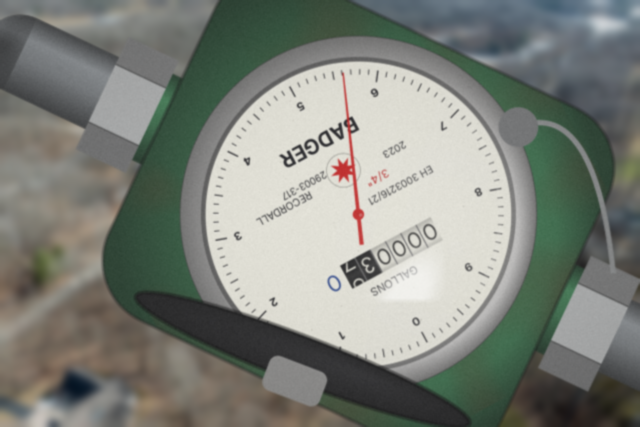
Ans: **365.6** gal
